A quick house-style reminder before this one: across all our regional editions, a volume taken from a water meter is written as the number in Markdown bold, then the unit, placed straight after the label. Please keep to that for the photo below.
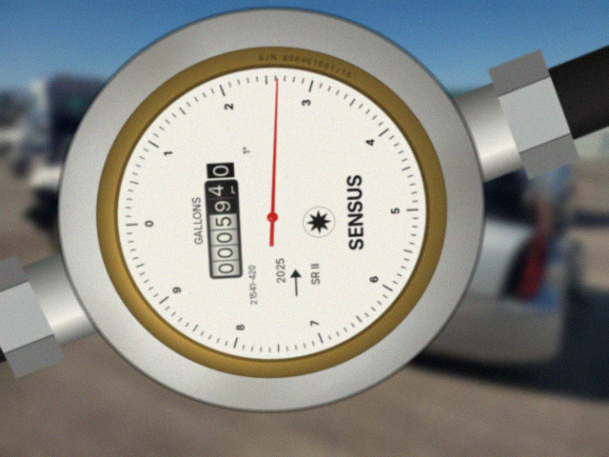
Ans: **5942.6** gal
